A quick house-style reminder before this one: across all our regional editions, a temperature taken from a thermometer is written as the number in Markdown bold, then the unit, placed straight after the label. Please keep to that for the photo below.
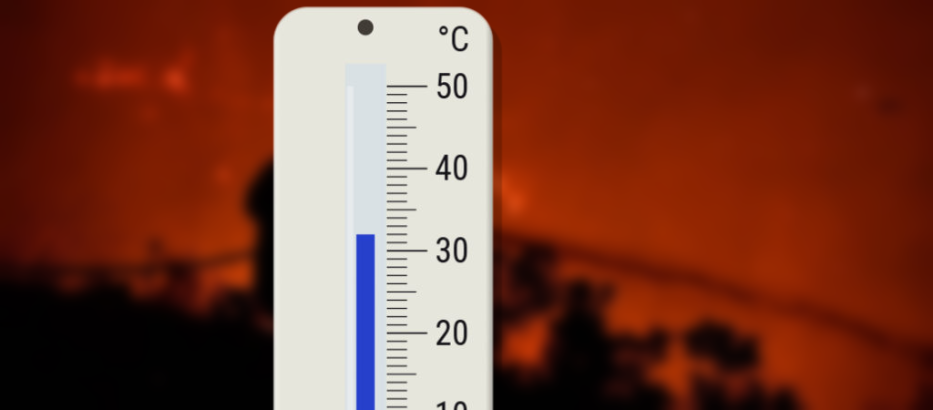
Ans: **32** °C
